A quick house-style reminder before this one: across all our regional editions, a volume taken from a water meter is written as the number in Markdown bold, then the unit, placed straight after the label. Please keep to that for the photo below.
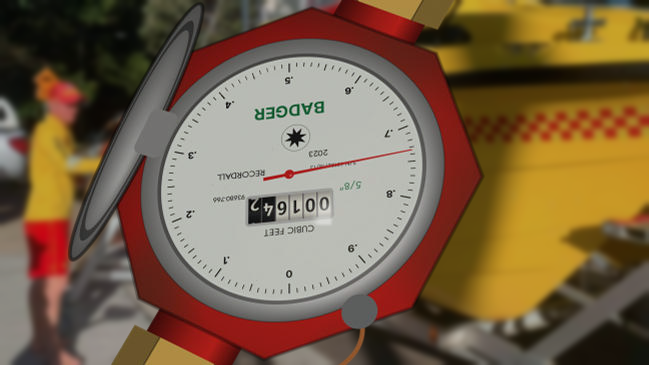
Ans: **1641.73** ft³
